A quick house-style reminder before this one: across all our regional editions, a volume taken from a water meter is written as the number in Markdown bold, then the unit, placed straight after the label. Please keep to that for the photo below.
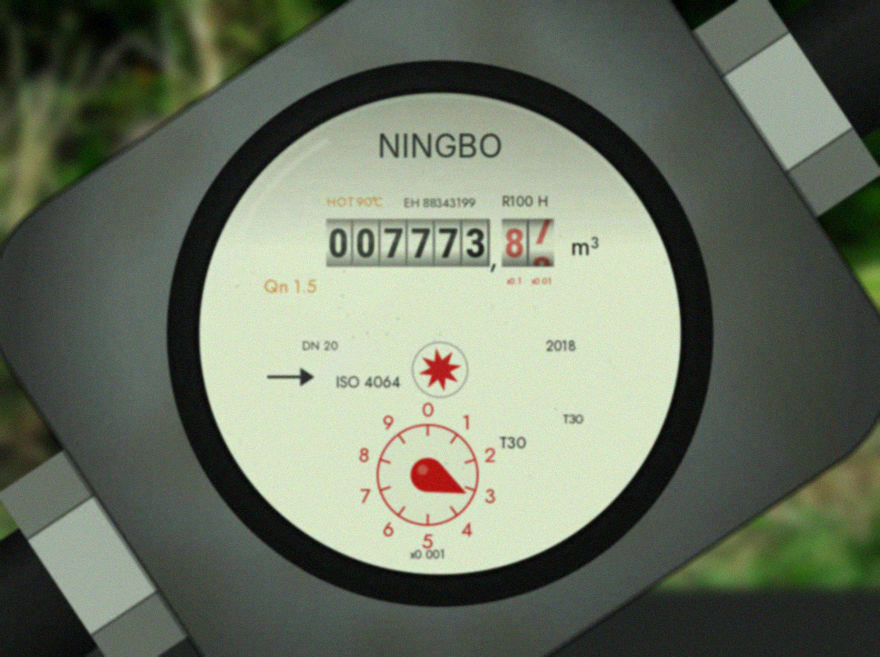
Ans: **7773.873** m³
